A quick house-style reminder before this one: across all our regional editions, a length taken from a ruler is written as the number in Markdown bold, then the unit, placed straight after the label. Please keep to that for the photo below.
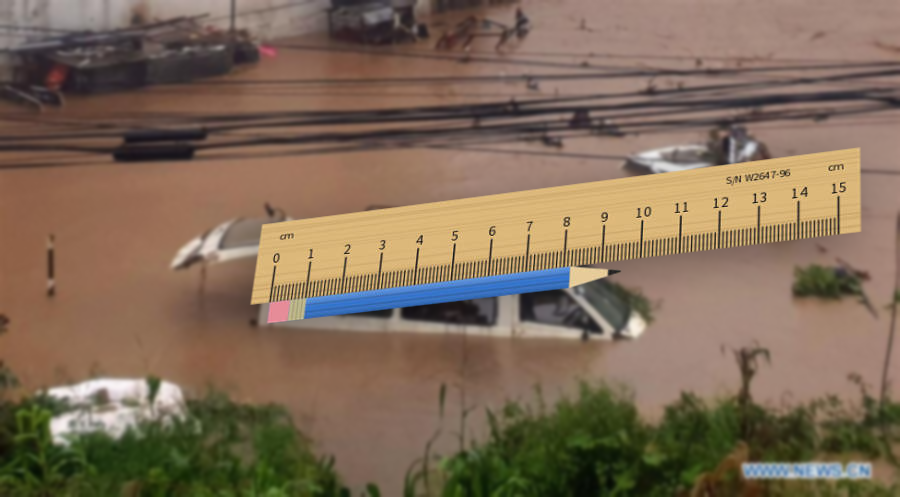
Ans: **9.5** cm
